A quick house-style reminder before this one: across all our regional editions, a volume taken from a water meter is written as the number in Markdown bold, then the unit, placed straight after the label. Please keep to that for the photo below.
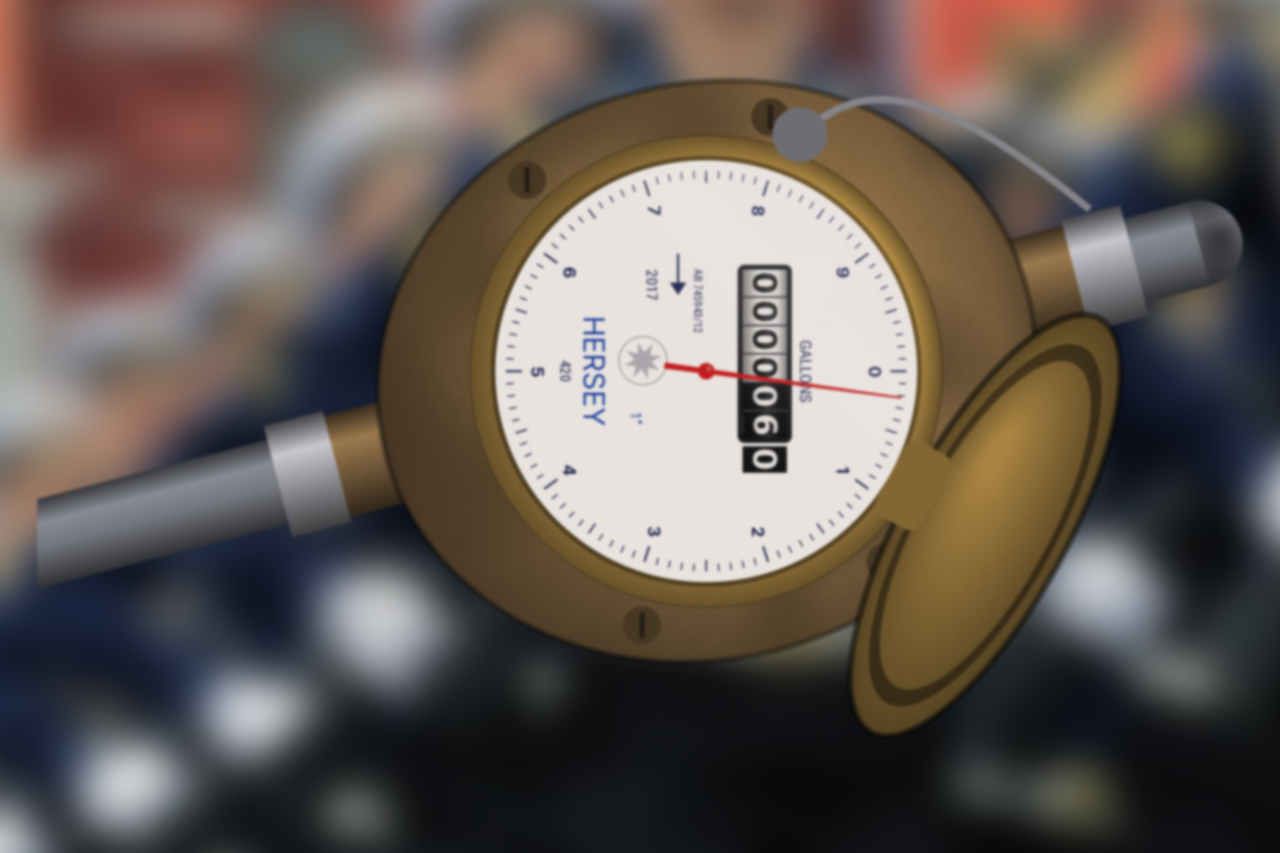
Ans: **60.2** gal
